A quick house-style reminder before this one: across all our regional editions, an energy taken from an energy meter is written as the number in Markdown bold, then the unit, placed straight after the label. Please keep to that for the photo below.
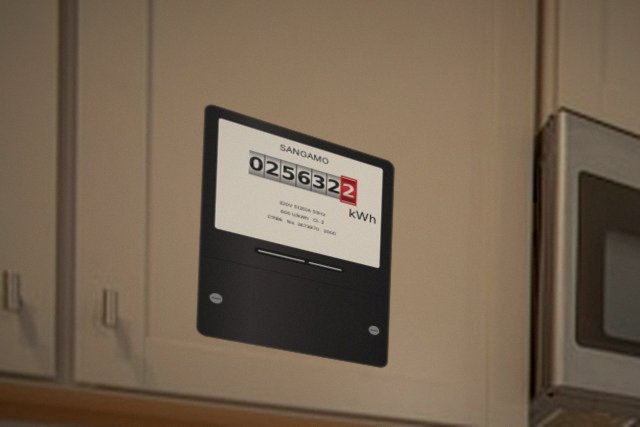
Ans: **25632.2** kWh
